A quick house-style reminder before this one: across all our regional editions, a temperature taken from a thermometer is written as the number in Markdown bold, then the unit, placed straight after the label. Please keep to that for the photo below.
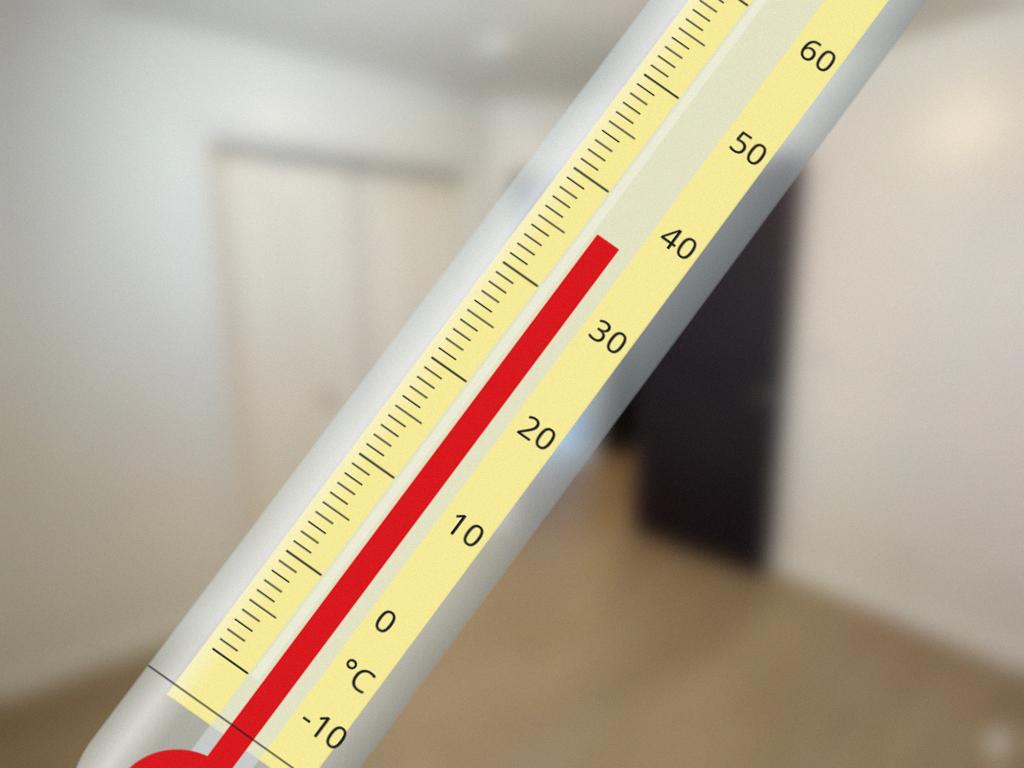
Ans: **36.5** °C
